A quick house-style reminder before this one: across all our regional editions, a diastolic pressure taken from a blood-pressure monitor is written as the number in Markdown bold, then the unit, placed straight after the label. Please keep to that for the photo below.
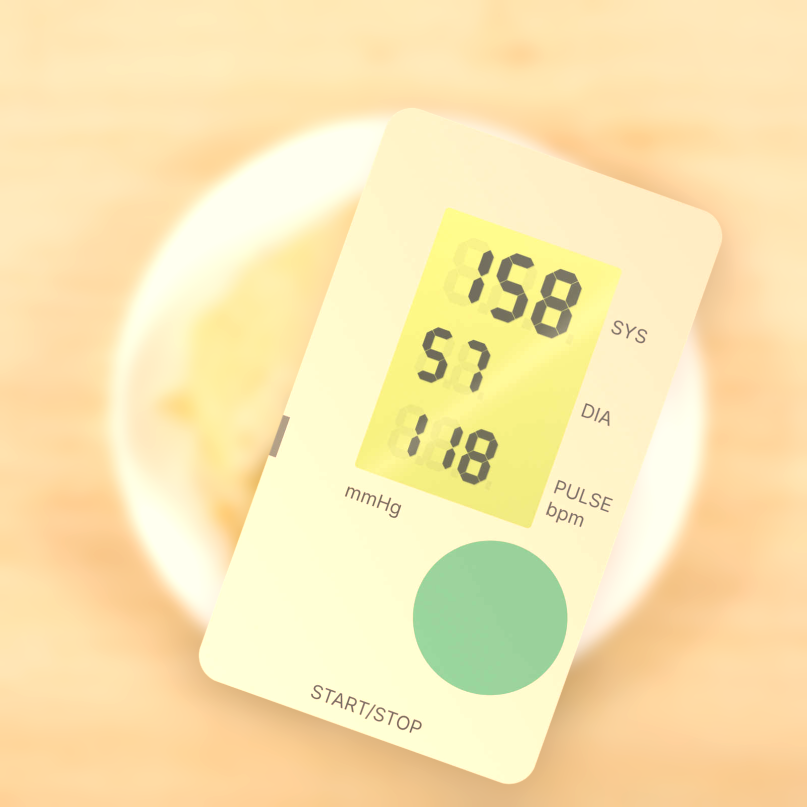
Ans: **57** mmHg
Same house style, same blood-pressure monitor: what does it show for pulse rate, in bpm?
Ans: **118** bpm
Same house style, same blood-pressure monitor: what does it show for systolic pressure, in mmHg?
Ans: **158** mmHg
